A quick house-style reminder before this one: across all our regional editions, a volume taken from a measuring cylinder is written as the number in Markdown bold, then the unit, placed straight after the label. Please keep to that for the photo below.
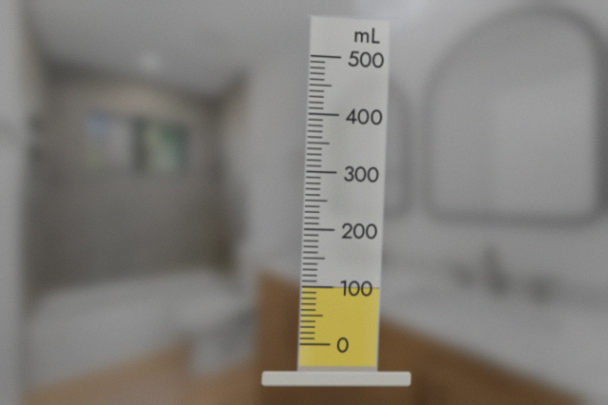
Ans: **100** mL
